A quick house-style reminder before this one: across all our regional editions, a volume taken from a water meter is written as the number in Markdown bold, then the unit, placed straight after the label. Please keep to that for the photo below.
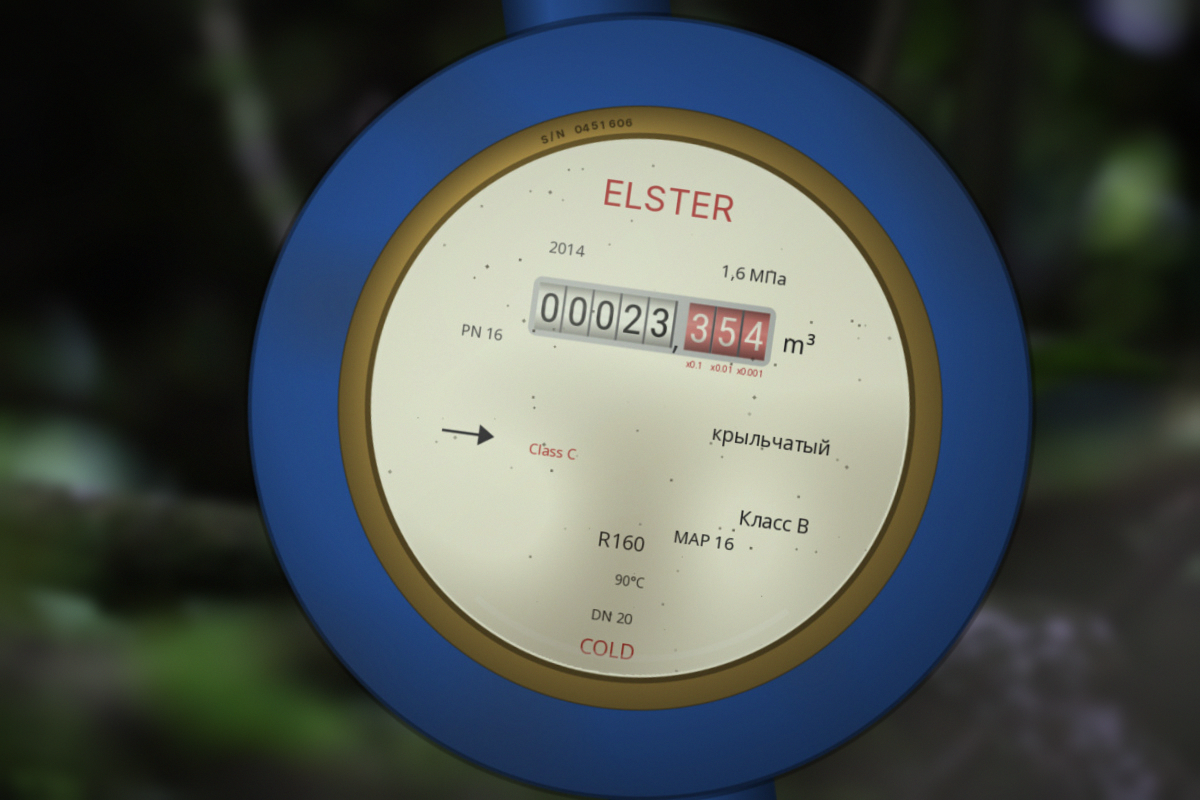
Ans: **23.354** m³
